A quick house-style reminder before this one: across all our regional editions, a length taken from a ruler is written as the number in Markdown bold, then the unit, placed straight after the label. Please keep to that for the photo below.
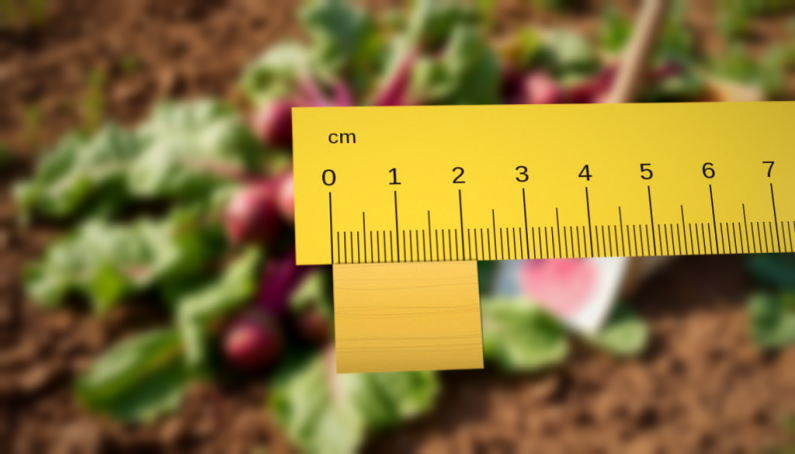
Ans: **2.2** cm
